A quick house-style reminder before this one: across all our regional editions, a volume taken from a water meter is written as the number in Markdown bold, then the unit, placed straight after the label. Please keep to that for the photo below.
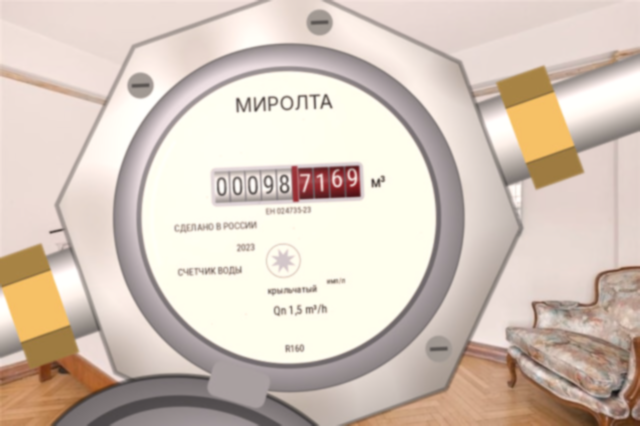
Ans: **98.7169** m³
